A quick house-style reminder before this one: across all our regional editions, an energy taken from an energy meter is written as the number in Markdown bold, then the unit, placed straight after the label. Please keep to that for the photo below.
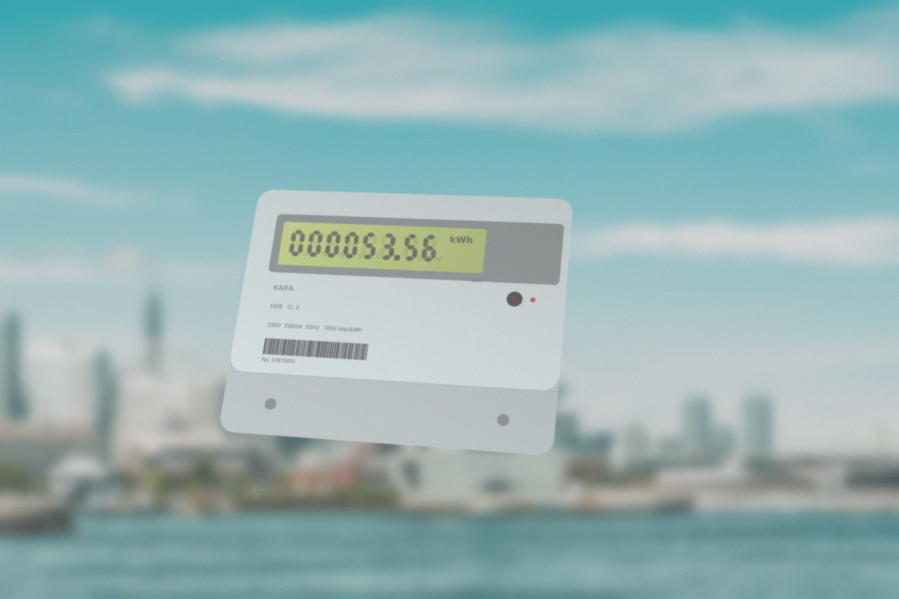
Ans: **53.56** kWh
